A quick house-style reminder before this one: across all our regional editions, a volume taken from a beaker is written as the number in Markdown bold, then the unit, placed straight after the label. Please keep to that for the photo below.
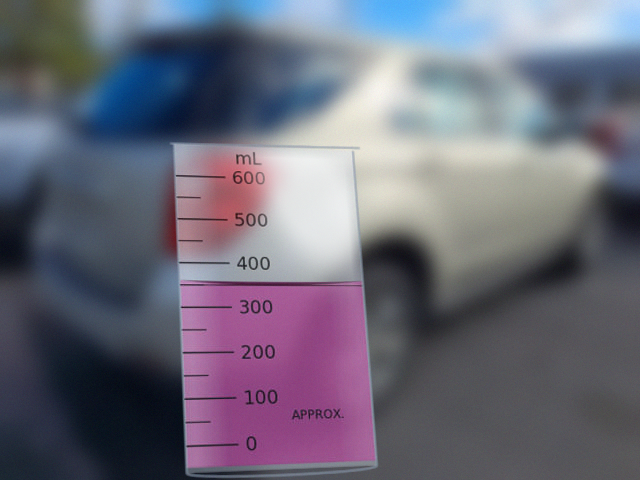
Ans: **350** mL
